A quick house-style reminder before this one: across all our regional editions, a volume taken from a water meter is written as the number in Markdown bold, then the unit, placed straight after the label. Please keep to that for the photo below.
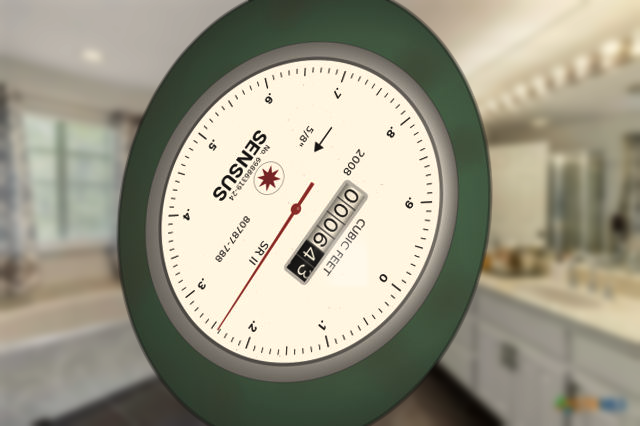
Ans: **643.24** ft³
